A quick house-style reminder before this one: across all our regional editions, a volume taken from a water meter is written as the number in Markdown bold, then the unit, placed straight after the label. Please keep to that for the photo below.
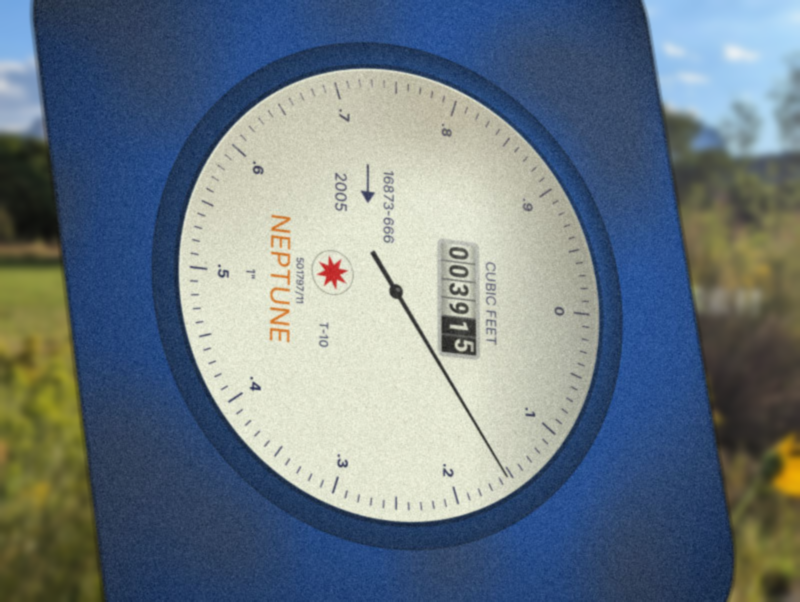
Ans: **3915.15** ft³
